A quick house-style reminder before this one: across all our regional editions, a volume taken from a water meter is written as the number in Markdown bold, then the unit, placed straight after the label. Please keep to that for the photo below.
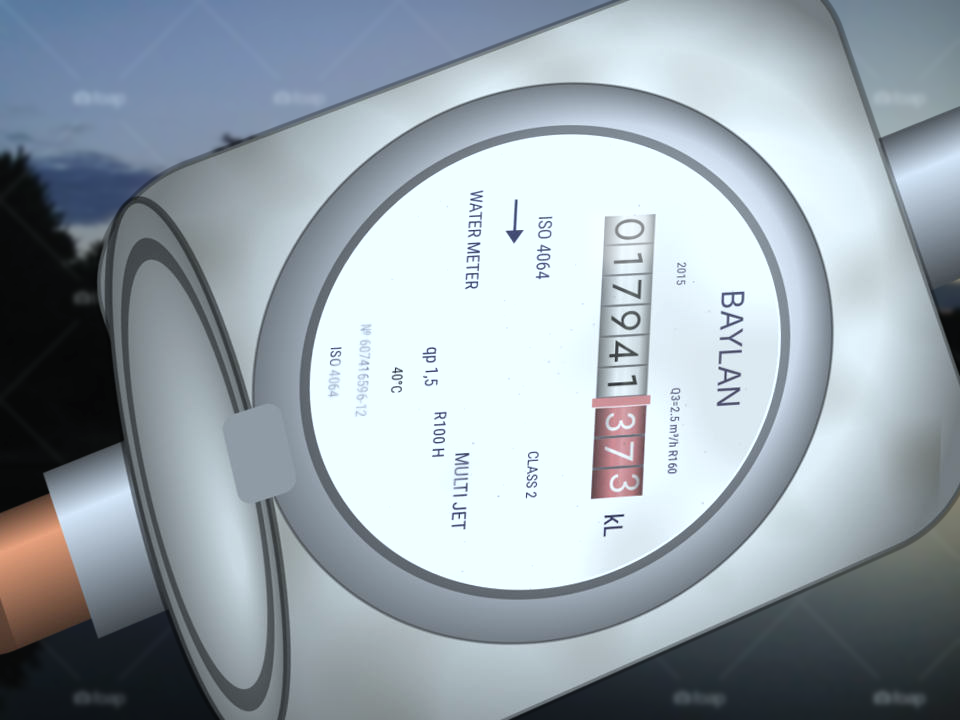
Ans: **17941.373** kL
